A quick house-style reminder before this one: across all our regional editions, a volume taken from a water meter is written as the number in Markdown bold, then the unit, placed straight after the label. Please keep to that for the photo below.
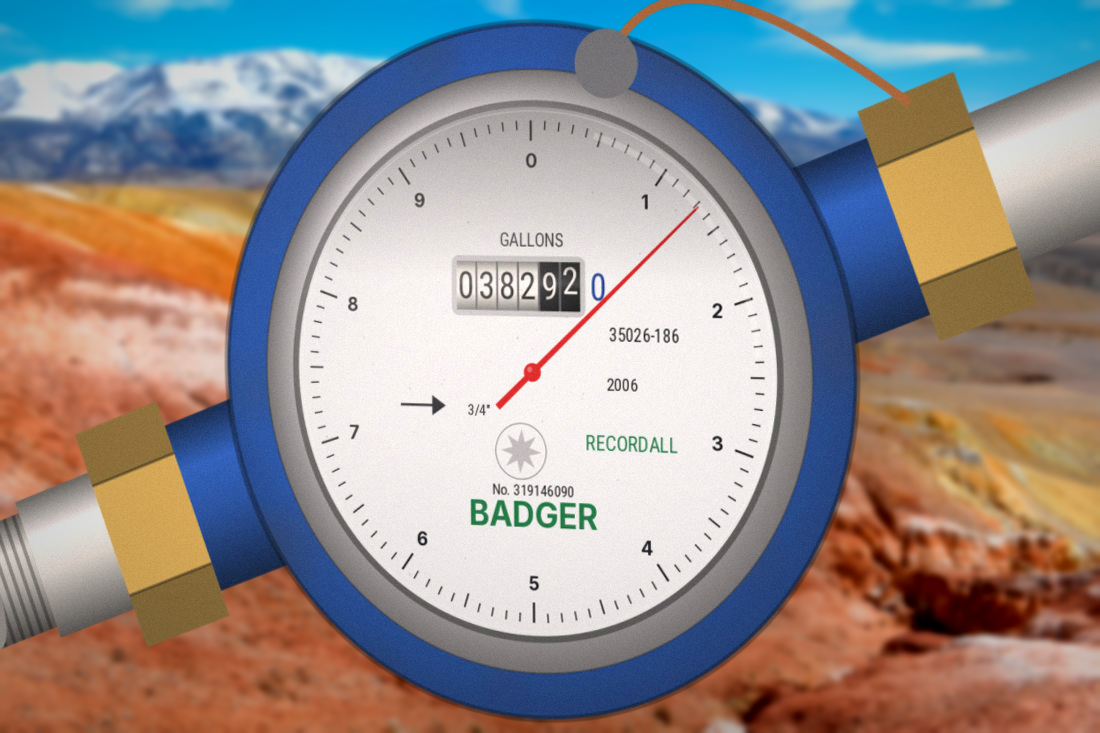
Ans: **382921.3** gal
